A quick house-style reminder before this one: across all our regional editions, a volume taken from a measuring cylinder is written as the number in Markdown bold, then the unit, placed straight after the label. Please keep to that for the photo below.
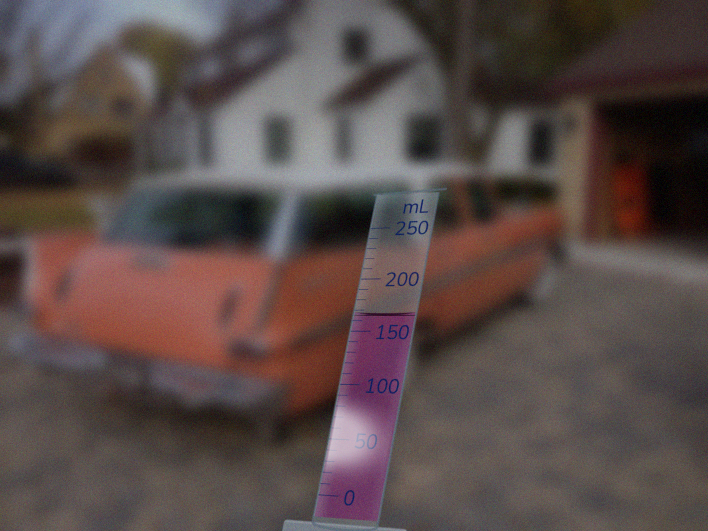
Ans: **165** mL
